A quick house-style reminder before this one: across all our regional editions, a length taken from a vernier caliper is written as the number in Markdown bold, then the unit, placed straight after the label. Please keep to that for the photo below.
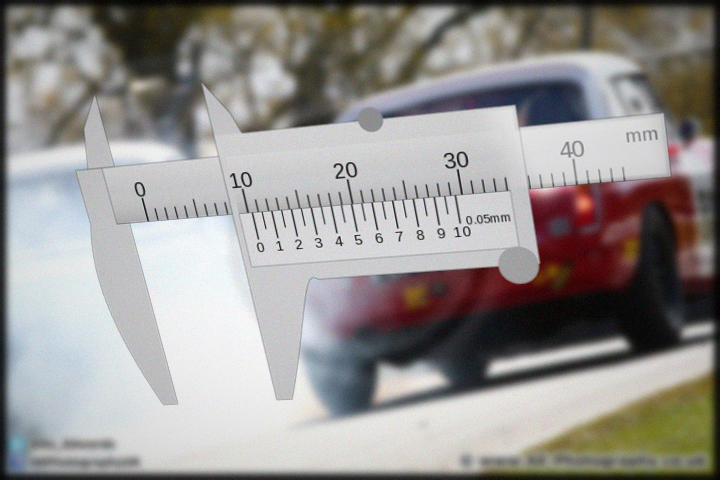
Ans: **10.4** mm
